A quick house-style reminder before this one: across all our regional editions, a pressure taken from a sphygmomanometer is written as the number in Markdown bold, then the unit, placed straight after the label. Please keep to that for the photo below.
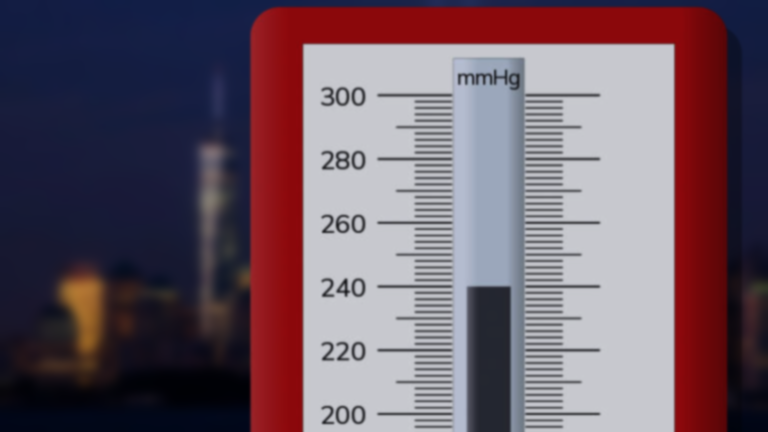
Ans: **240** mmHg
